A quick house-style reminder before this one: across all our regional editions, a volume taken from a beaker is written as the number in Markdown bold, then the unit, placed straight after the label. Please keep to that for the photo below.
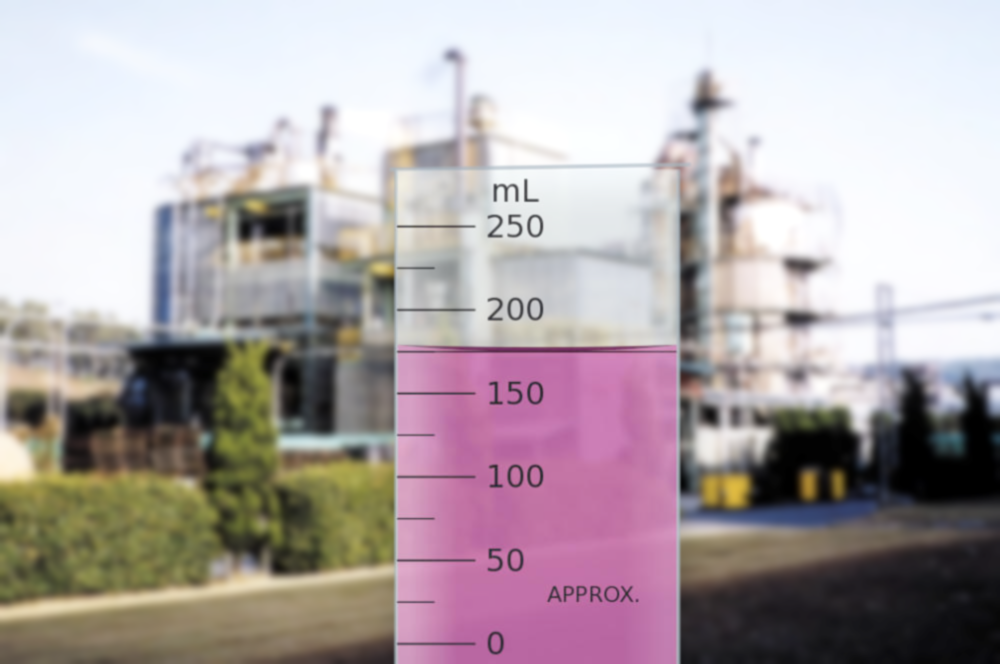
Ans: **175** mL
